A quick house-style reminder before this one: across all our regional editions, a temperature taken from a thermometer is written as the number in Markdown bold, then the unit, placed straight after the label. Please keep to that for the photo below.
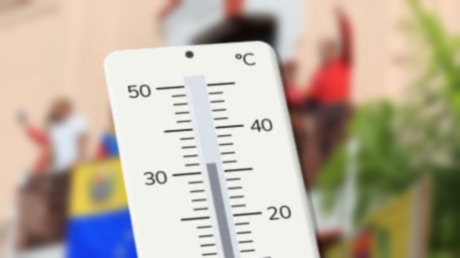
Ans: **32** °C
